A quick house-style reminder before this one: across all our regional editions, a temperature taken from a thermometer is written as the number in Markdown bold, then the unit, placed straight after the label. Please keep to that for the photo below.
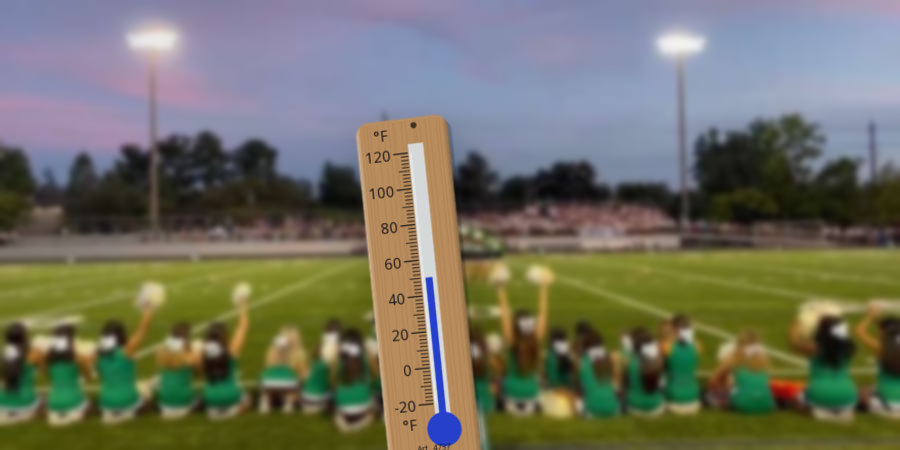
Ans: **50** °F
